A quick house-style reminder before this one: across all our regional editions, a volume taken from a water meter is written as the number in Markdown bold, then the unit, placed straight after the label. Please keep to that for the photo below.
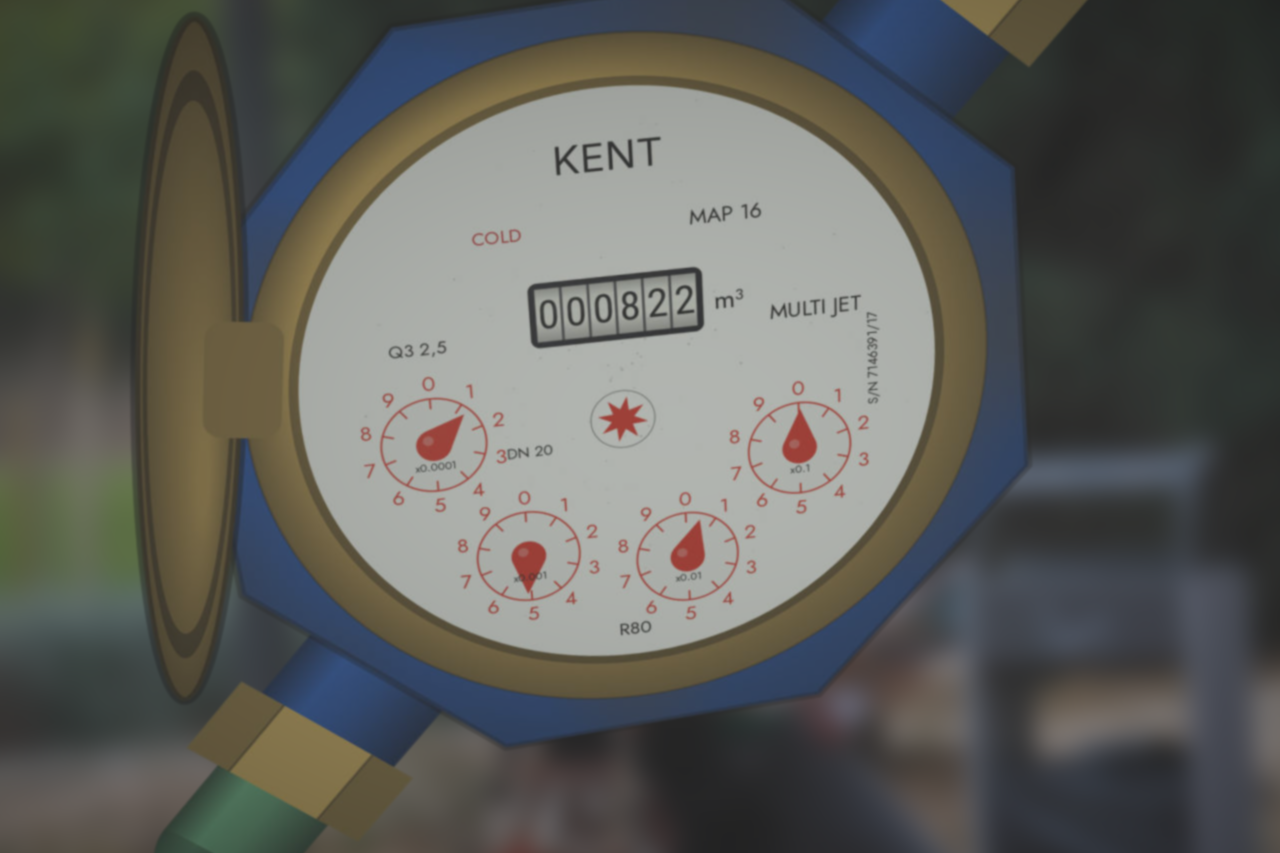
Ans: **822.0051** m³
